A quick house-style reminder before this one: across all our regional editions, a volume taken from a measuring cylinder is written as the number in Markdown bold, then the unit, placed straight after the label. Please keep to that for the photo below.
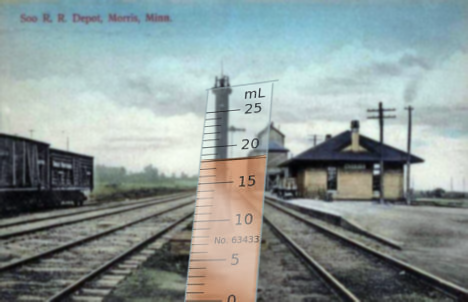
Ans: **18** mL
